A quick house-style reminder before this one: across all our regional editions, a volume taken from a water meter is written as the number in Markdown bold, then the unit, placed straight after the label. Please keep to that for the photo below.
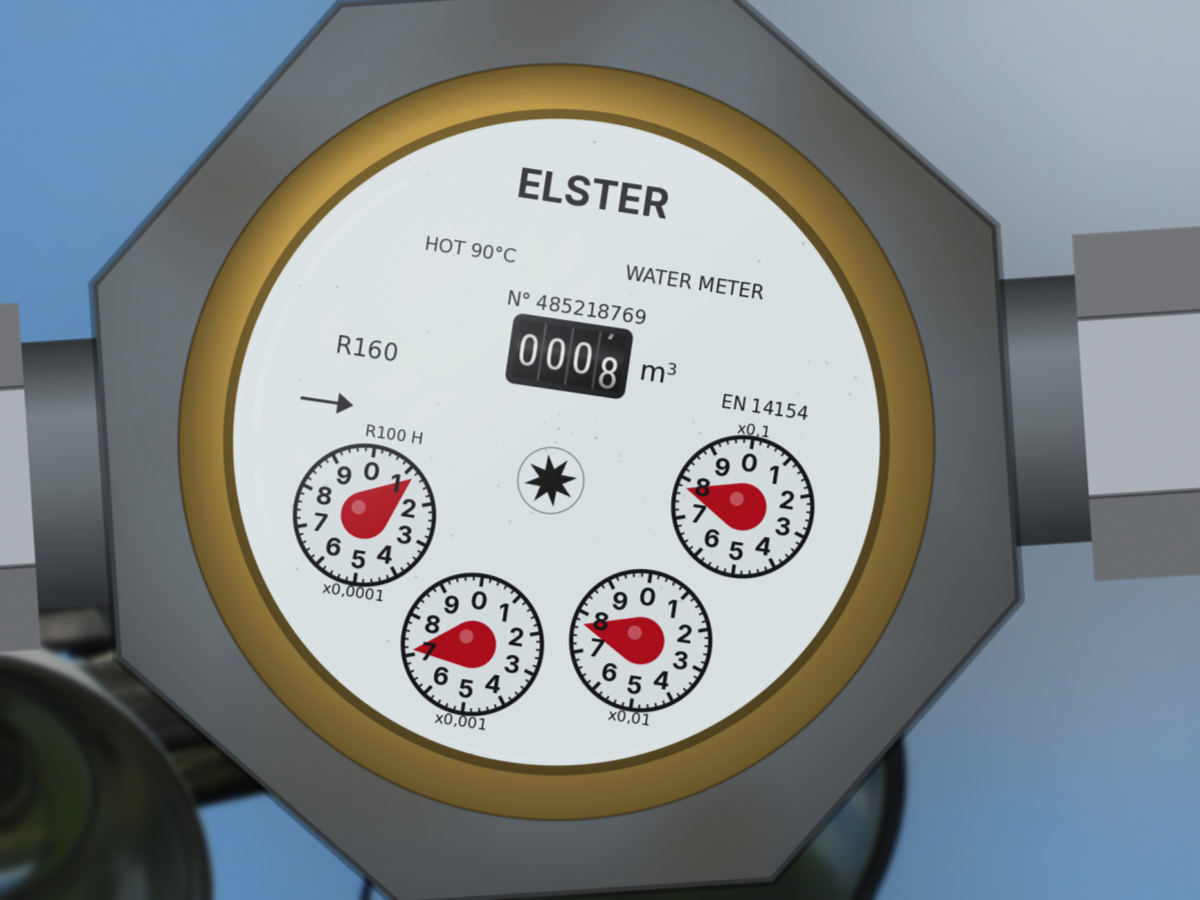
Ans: **7.7771** m³
